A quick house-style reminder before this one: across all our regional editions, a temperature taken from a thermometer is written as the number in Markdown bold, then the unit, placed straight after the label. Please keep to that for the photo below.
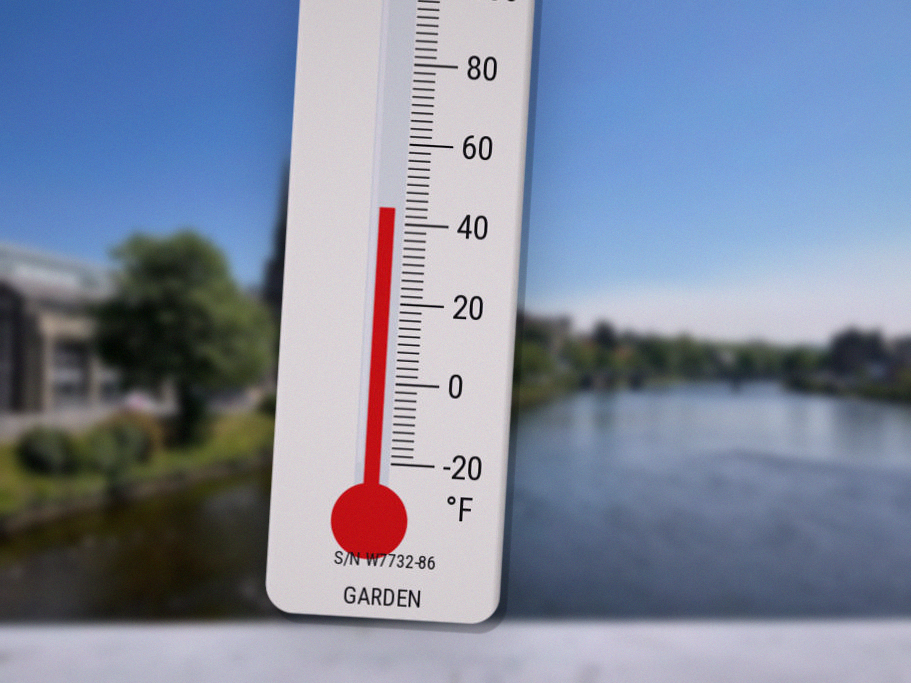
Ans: **44** °F
